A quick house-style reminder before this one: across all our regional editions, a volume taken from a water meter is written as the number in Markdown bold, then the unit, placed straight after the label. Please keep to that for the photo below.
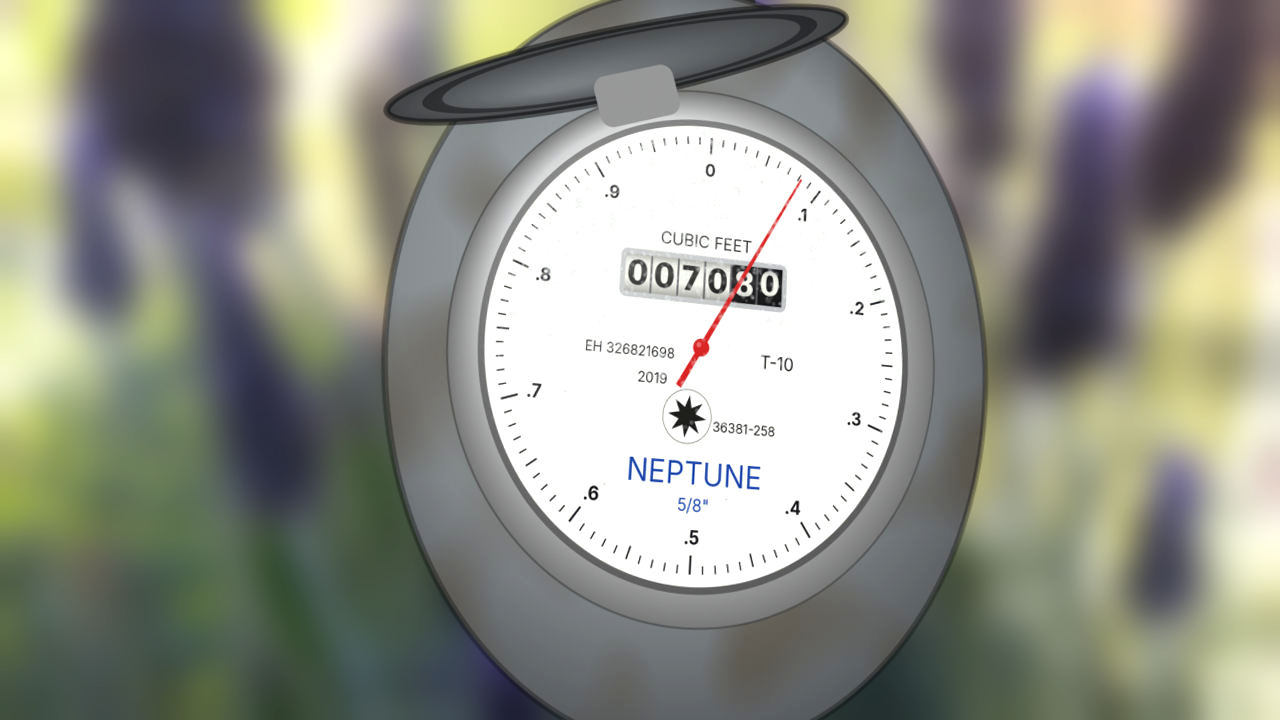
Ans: **7080.08** ft³
